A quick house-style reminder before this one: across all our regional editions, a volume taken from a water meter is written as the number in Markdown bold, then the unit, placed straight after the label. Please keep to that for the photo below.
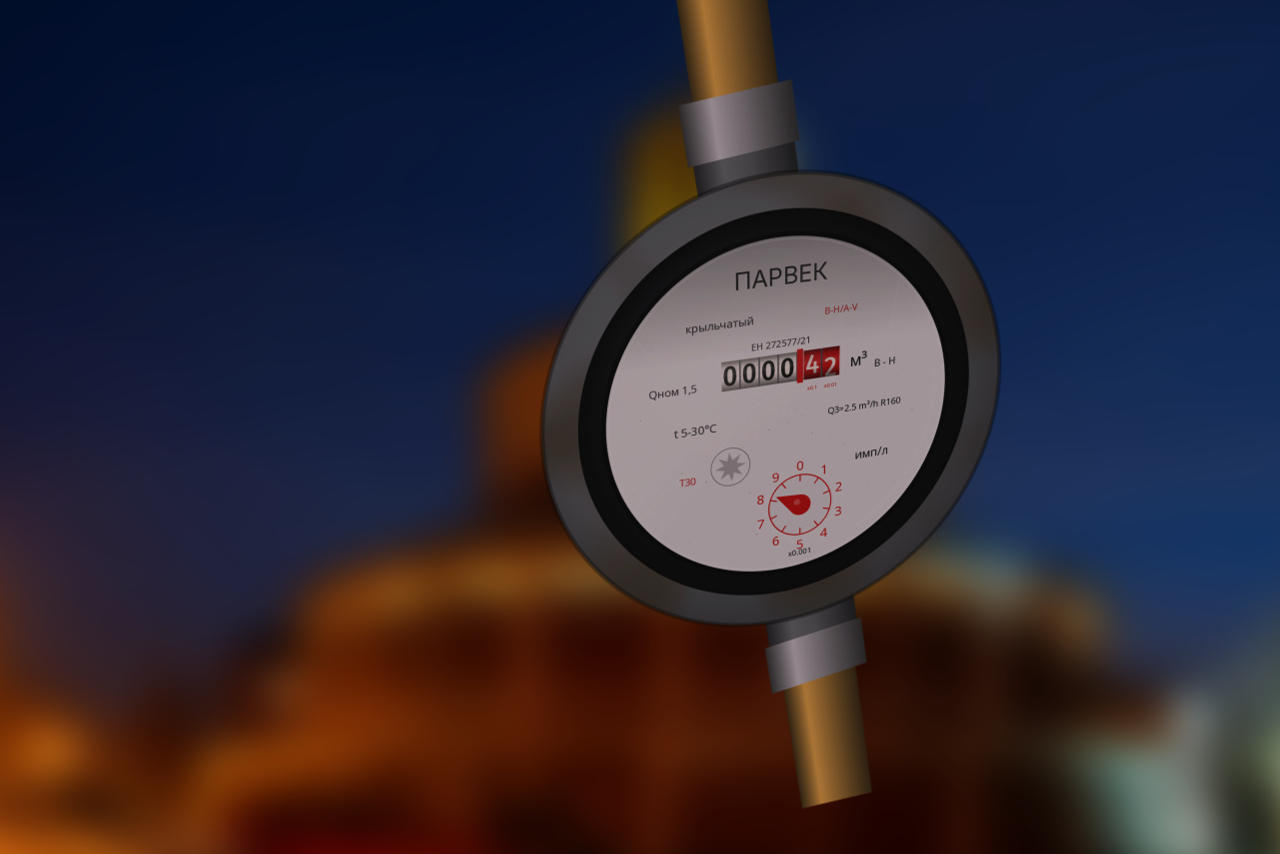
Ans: **0.418** m³
